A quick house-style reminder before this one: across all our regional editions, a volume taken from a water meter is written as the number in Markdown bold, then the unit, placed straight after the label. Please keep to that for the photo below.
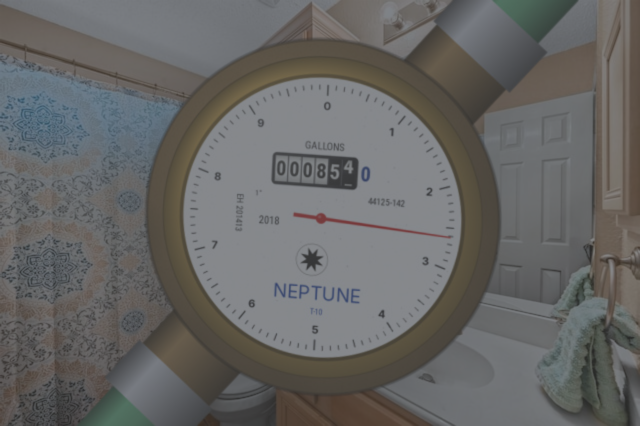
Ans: **8542.6** gal
